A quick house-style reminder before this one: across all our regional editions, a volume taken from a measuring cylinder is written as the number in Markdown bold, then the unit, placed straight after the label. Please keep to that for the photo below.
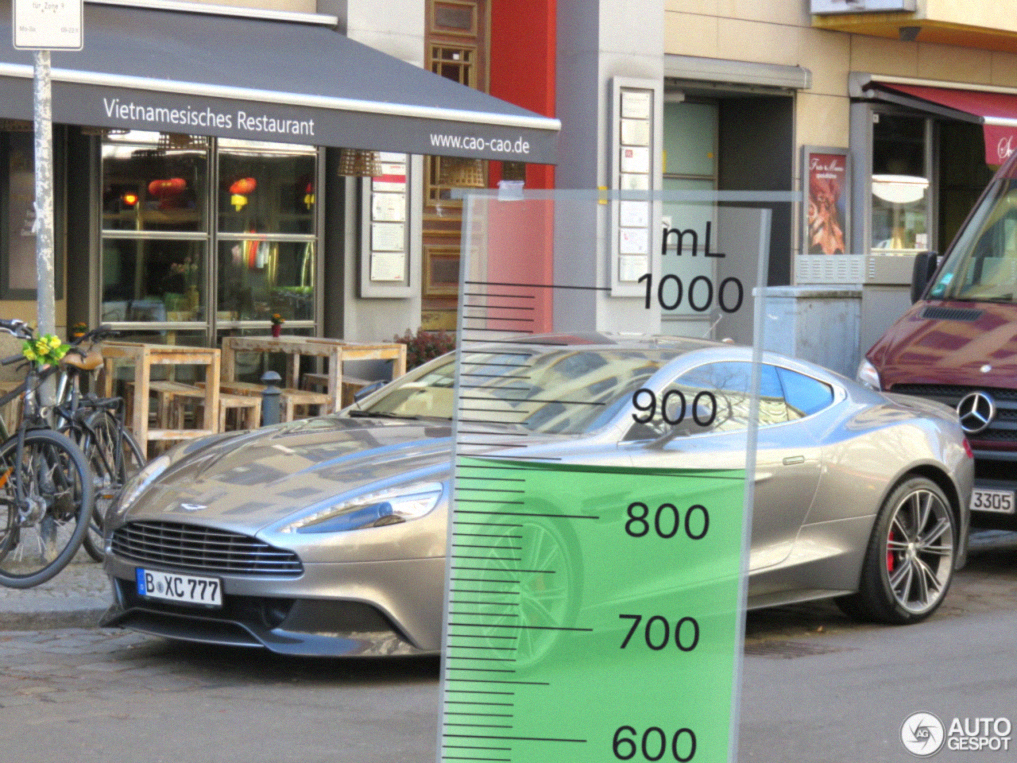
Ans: **840** mL
